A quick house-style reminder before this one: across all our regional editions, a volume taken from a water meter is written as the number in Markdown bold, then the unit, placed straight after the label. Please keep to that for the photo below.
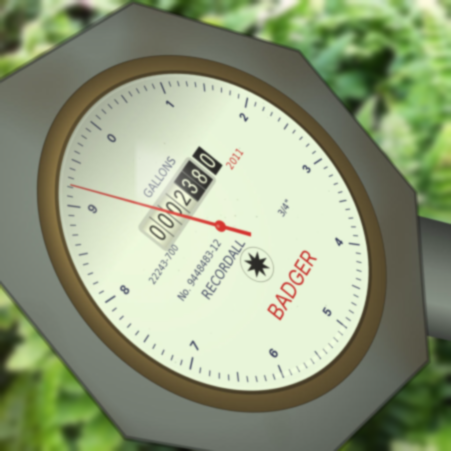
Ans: **2379.2** gal
